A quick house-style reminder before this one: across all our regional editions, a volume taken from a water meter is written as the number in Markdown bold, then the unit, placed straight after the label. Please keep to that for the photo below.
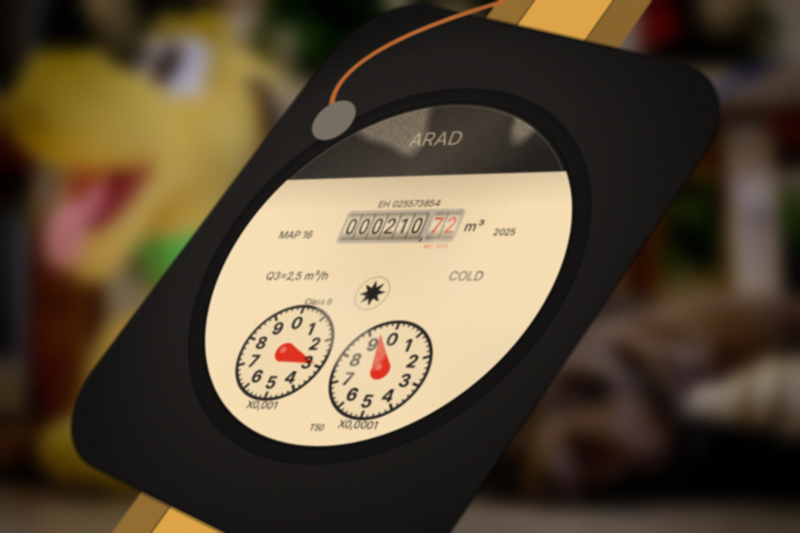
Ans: **210.7229** m³
